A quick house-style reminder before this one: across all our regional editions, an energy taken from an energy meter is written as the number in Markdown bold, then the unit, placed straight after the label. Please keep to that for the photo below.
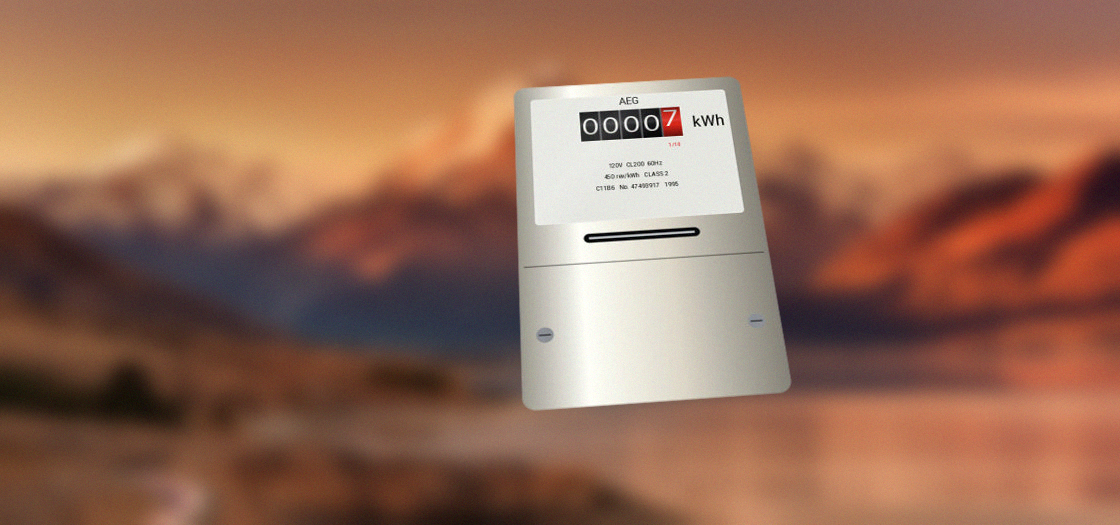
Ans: **0.7** kWh
